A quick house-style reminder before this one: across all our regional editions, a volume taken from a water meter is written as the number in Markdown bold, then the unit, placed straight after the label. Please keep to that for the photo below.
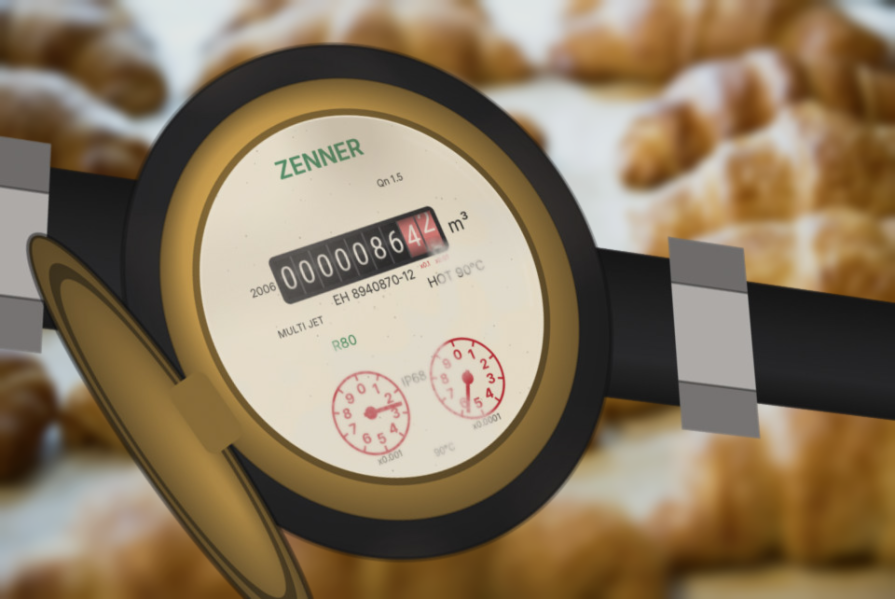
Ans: **86.4225** m³
